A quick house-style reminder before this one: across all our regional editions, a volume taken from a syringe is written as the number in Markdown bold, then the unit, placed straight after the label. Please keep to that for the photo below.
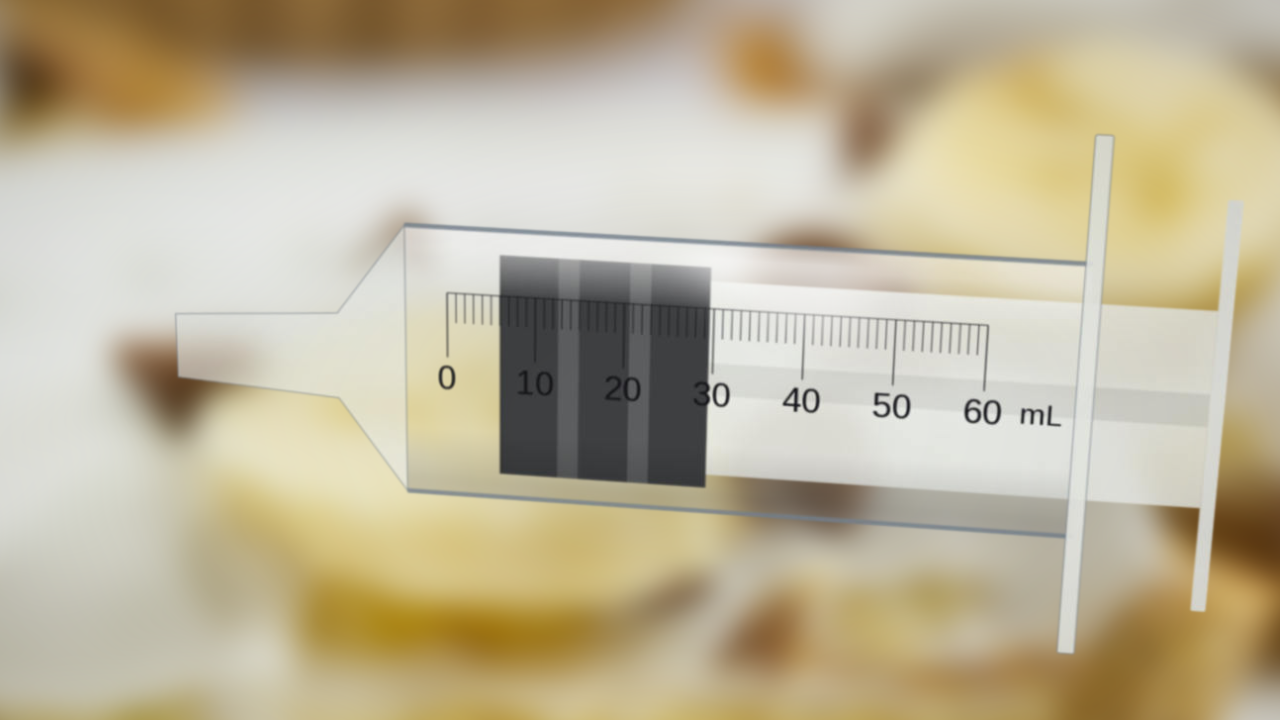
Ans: **6** mL
